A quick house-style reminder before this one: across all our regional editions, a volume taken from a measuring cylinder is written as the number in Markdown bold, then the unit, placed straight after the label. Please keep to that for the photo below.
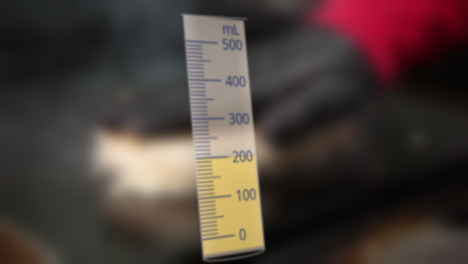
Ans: **200** mL
